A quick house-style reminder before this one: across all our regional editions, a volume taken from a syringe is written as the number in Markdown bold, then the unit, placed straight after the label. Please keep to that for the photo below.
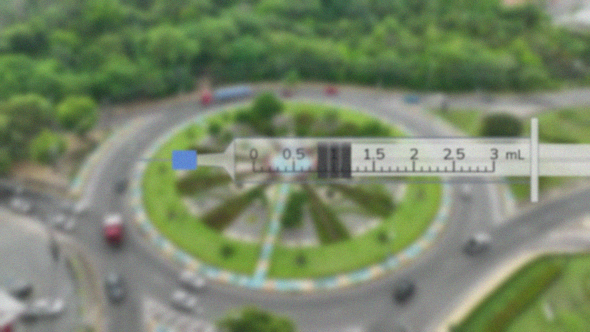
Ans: **0.8** mL
